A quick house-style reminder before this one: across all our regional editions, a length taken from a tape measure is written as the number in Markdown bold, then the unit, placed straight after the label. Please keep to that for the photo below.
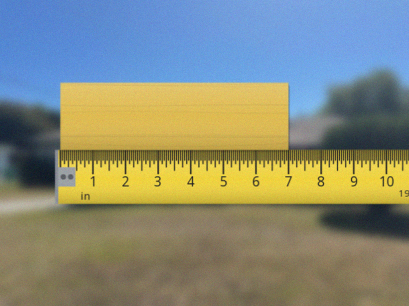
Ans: **7** in
